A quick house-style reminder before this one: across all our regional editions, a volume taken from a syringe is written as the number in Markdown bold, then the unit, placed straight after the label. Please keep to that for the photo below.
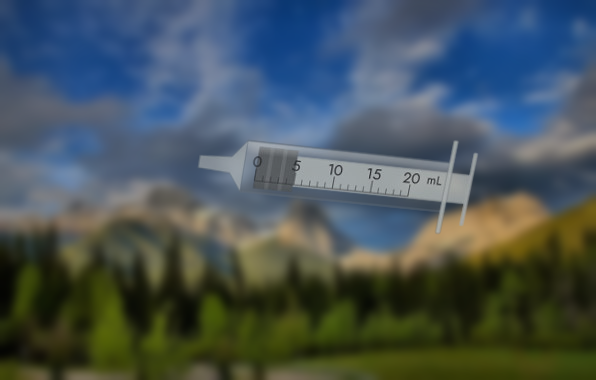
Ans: **0** mL
